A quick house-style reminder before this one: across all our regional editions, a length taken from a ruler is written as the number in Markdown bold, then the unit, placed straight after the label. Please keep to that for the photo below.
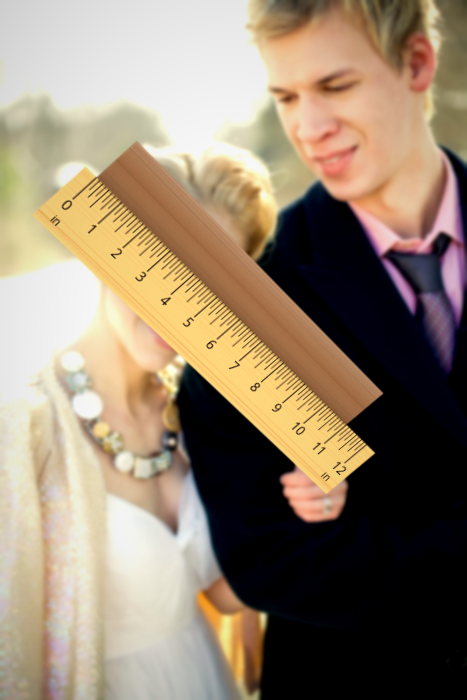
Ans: **11** in
